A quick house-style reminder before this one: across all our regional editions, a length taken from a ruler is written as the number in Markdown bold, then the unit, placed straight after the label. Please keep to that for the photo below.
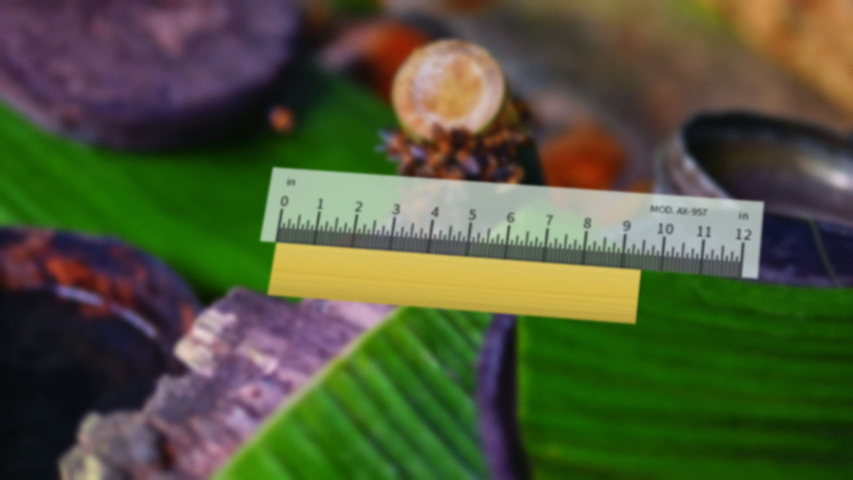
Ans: **9.5** in
